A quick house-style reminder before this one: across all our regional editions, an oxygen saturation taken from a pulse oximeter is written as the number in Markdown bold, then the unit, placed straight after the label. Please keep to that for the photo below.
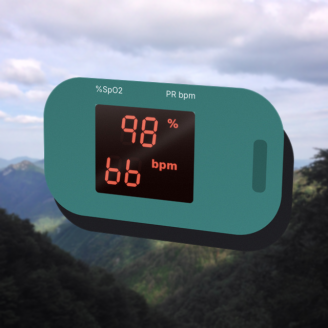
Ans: **98** %
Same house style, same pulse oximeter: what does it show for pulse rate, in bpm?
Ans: **66** bpm
